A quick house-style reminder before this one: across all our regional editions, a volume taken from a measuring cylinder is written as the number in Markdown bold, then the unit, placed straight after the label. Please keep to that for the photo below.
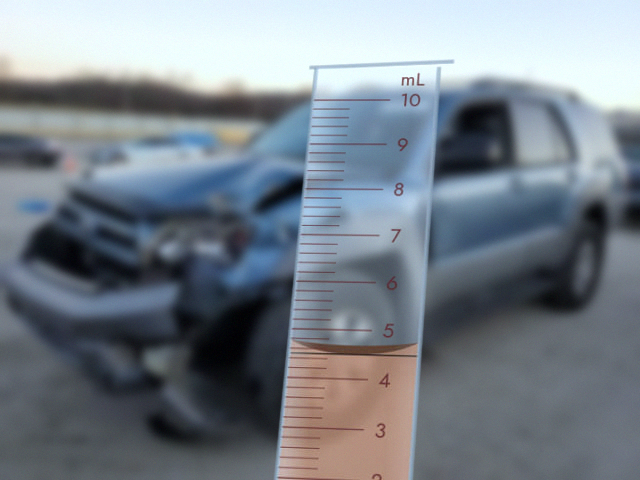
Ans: **4.5** mL
